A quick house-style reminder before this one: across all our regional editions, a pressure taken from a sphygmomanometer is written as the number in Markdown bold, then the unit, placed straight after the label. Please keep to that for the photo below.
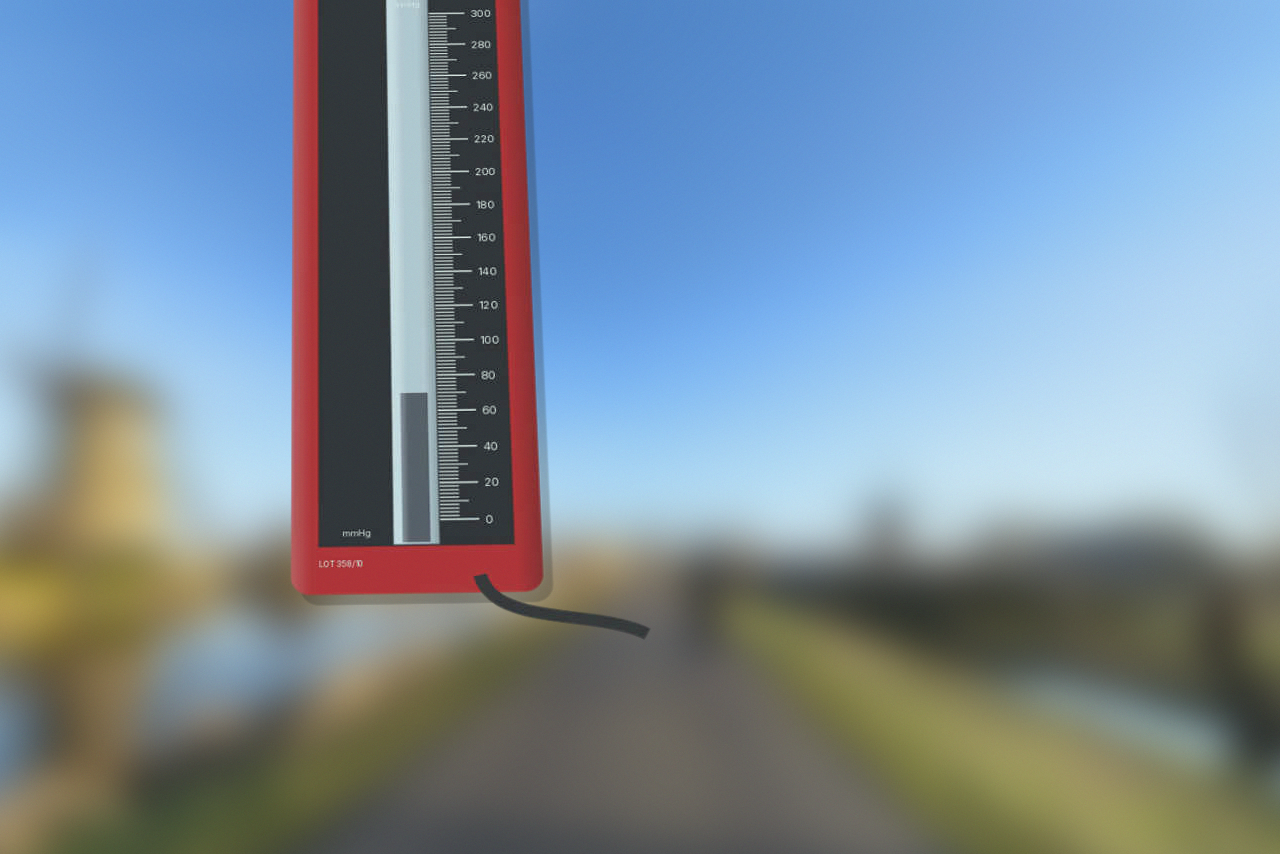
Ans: **70** mmHg
